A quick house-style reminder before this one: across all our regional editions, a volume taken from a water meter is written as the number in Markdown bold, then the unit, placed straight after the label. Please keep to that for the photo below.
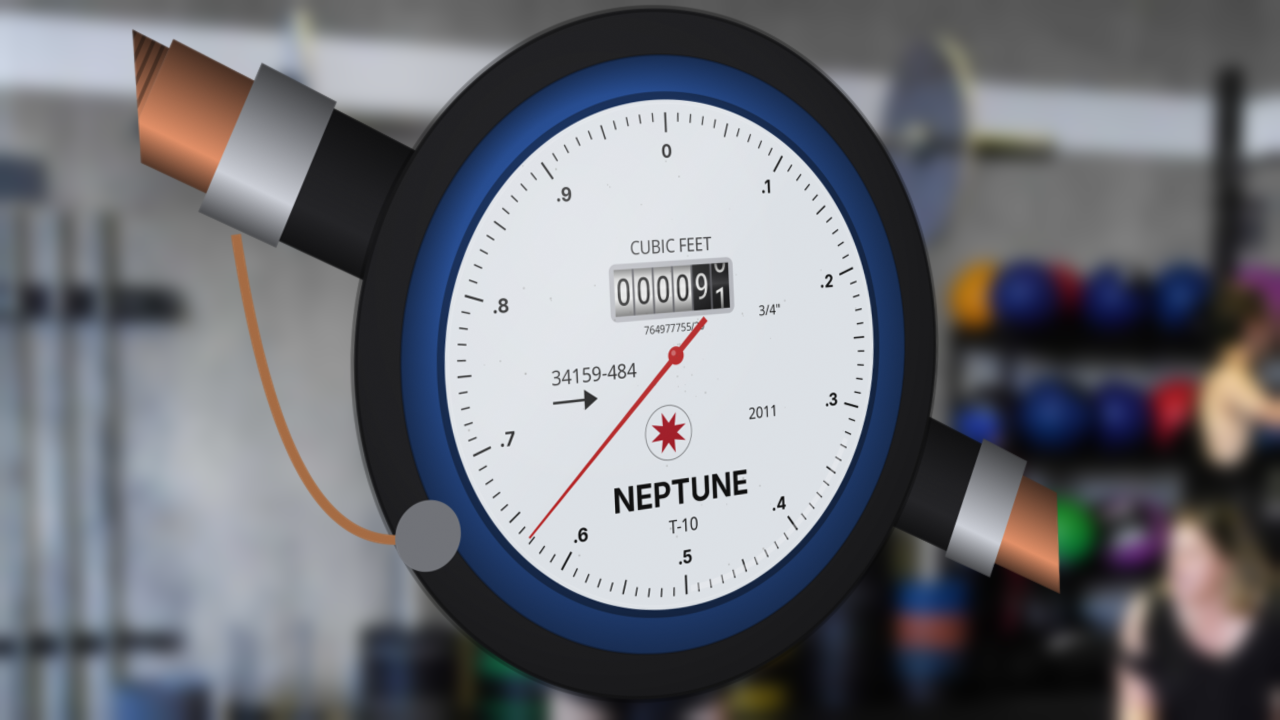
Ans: **90.63** ft³
